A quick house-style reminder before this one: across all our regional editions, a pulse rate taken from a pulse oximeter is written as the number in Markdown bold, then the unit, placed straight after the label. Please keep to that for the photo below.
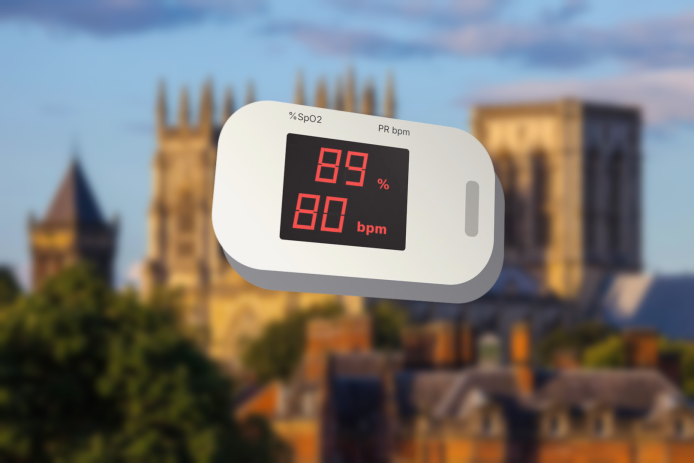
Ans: **80** bpm
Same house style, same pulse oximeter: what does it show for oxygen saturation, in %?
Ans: **89** %
